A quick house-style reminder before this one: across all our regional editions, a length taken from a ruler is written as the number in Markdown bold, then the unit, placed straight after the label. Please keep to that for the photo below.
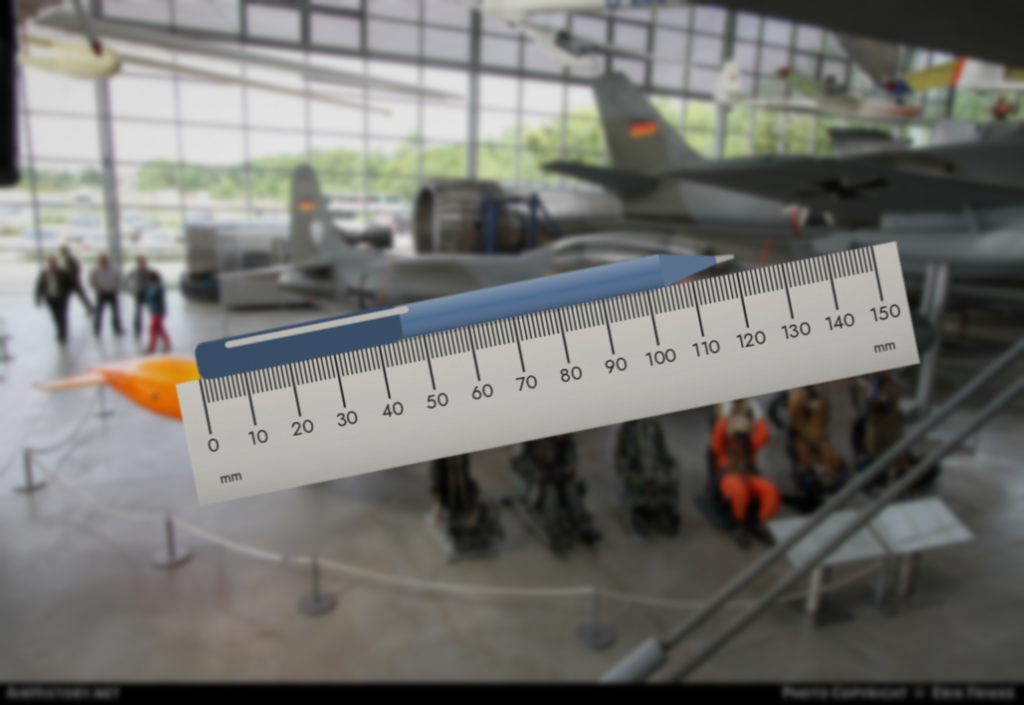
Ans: **120** mm
